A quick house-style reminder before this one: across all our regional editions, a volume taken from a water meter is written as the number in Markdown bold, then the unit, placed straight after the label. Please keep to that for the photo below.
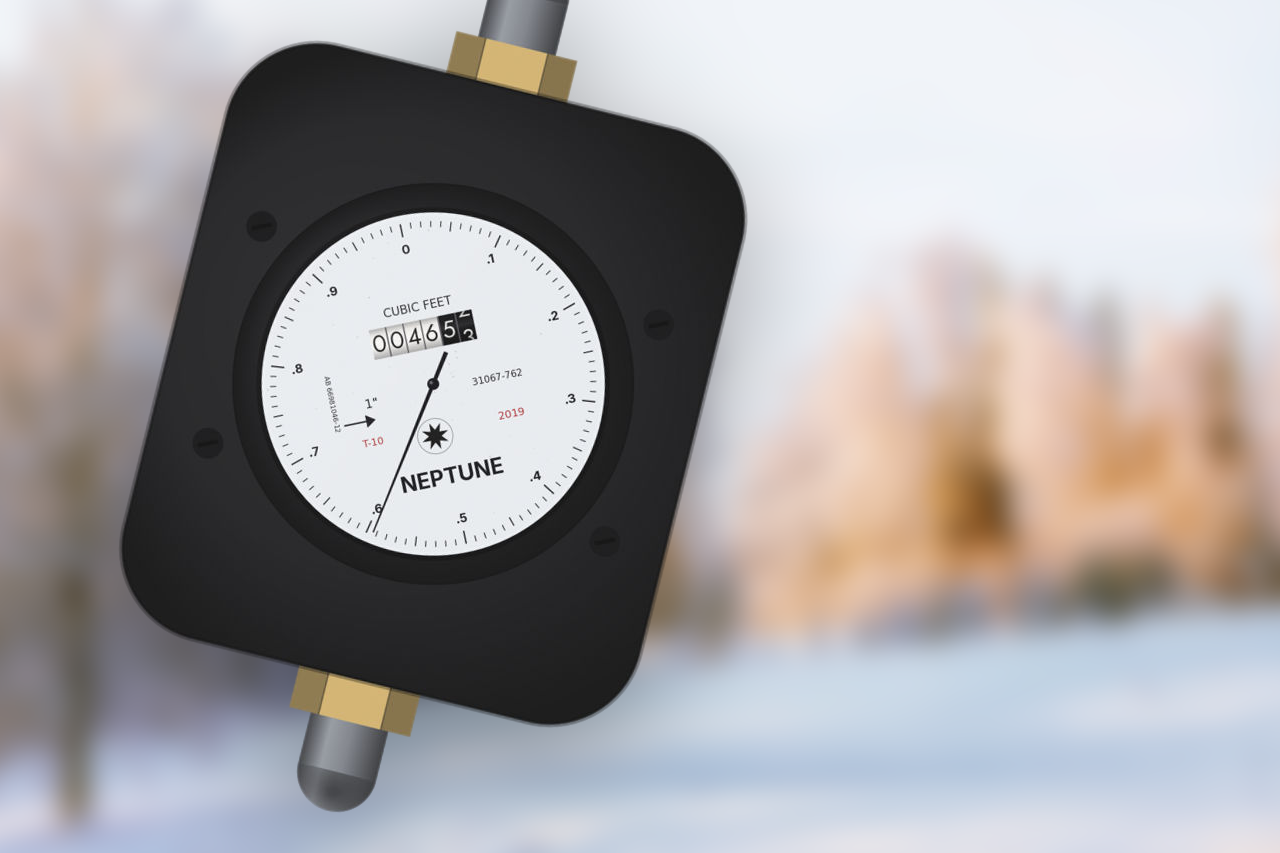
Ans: **4652.59** ft³
